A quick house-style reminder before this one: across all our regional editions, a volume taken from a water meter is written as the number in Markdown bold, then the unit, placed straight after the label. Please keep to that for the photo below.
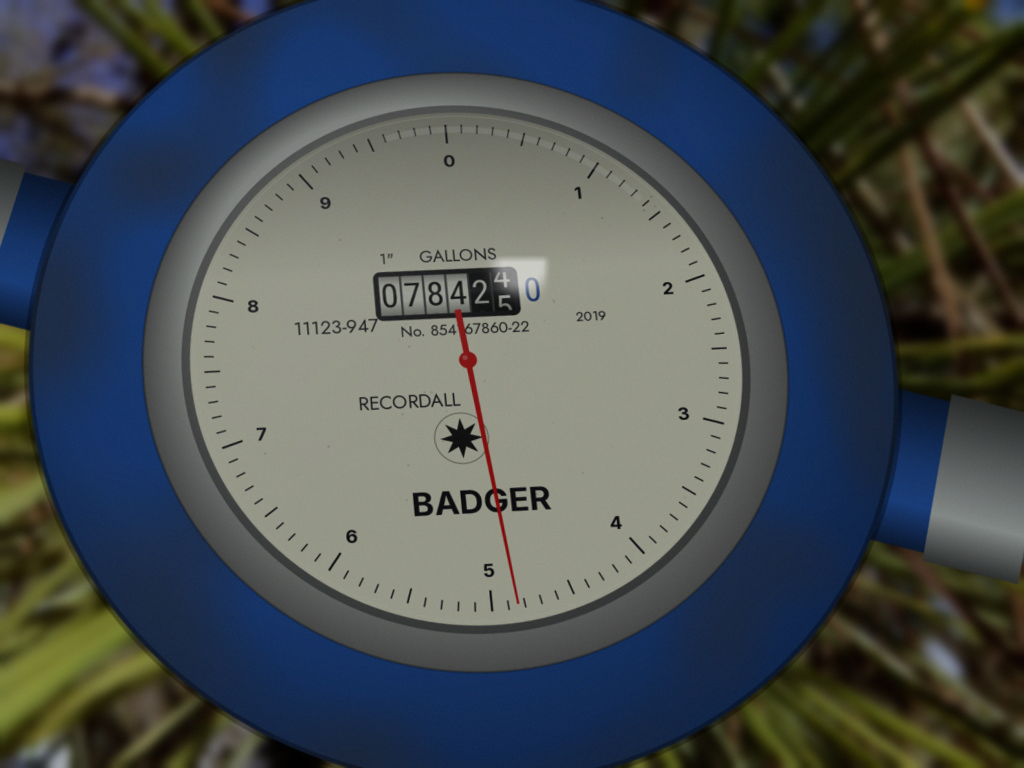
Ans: **784244.8** gal
